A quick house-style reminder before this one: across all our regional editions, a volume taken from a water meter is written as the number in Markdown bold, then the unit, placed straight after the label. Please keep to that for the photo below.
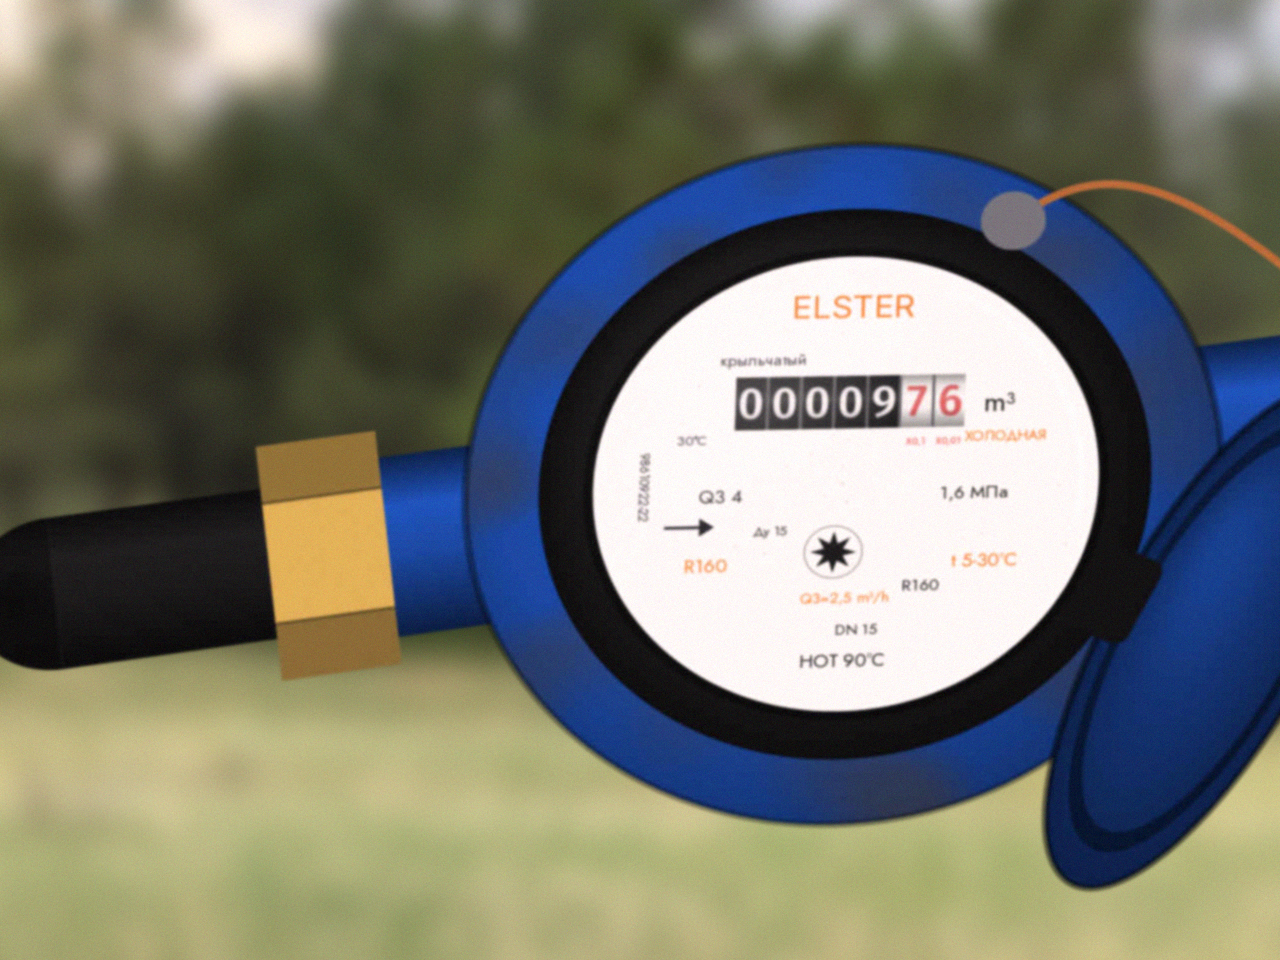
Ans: **9.76** m³
